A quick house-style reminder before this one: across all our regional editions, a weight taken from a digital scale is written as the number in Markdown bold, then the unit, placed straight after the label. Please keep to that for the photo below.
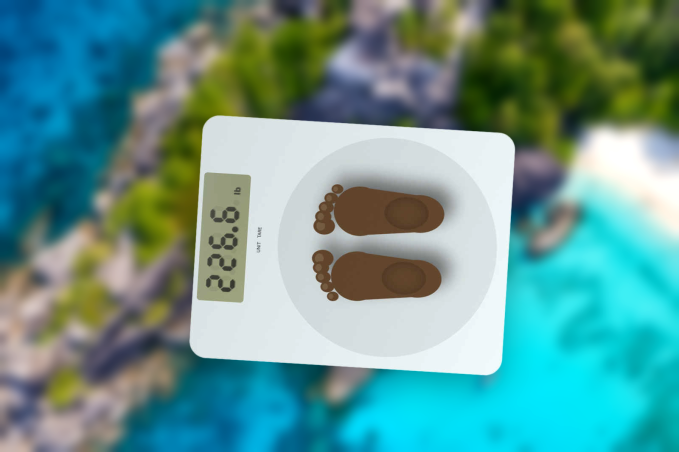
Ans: **226.6** lb
